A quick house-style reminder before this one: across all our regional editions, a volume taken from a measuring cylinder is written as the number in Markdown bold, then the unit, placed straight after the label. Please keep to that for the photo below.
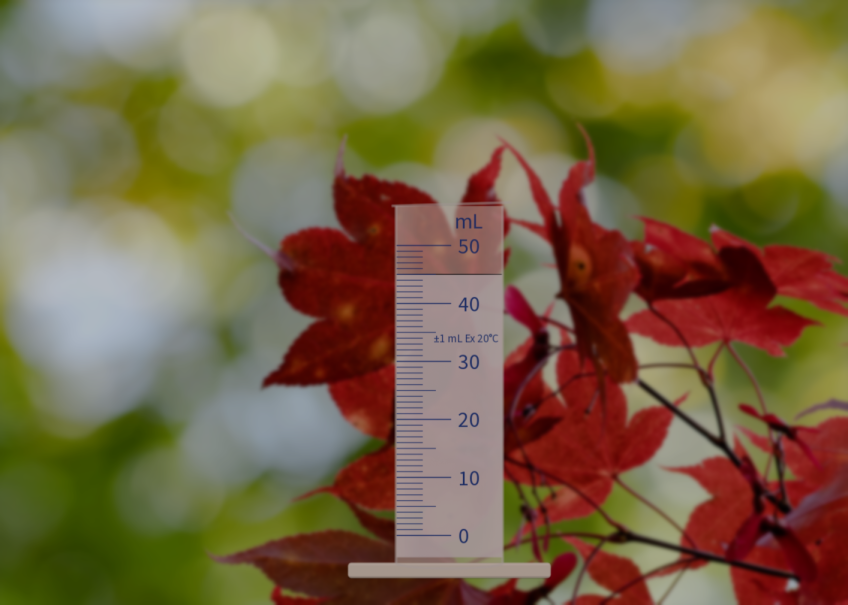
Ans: **45** mL
